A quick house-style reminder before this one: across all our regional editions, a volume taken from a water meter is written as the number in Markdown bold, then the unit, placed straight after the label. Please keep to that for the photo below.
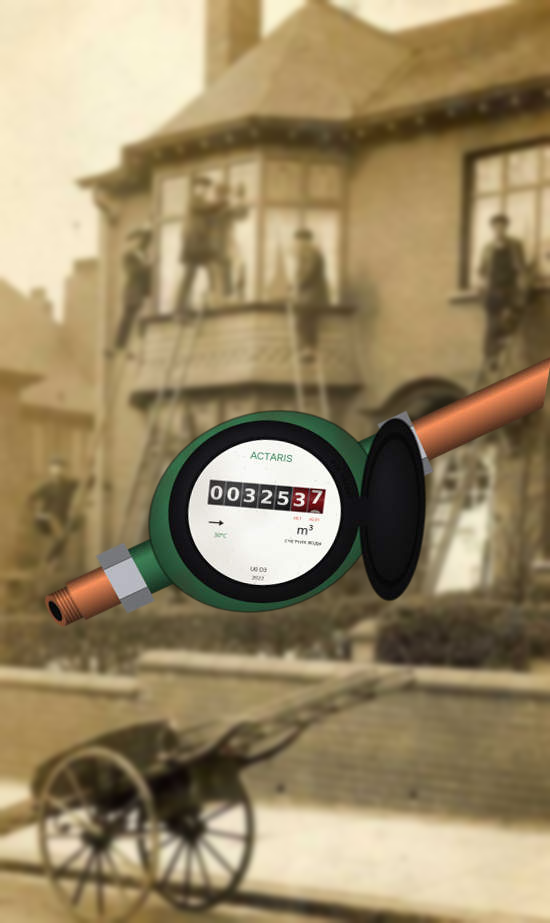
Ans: **325.37** m³
